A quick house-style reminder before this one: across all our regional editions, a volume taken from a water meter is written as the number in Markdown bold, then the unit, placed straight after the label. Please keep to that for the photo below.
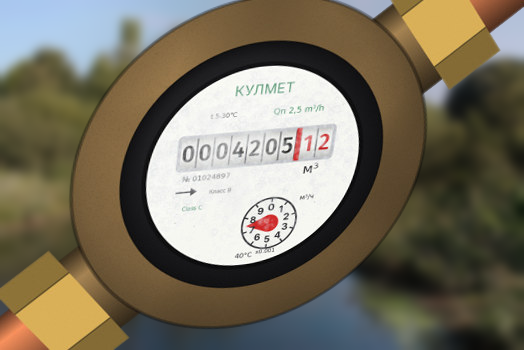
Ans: **4205.127** m³
